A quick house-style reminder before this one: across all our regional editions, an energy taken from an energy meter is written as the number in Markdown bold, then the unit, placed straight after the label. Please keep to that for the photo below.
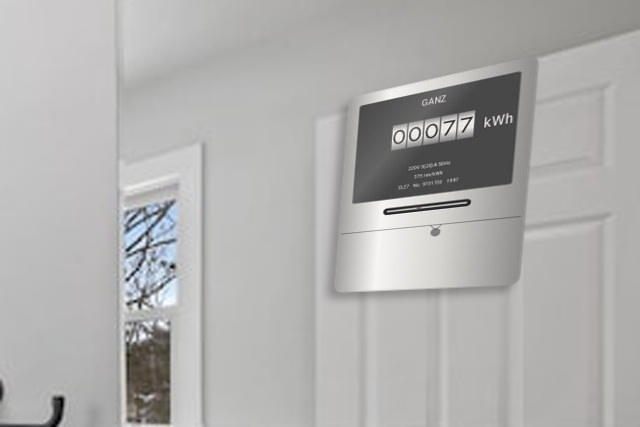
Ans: **77** kWh
